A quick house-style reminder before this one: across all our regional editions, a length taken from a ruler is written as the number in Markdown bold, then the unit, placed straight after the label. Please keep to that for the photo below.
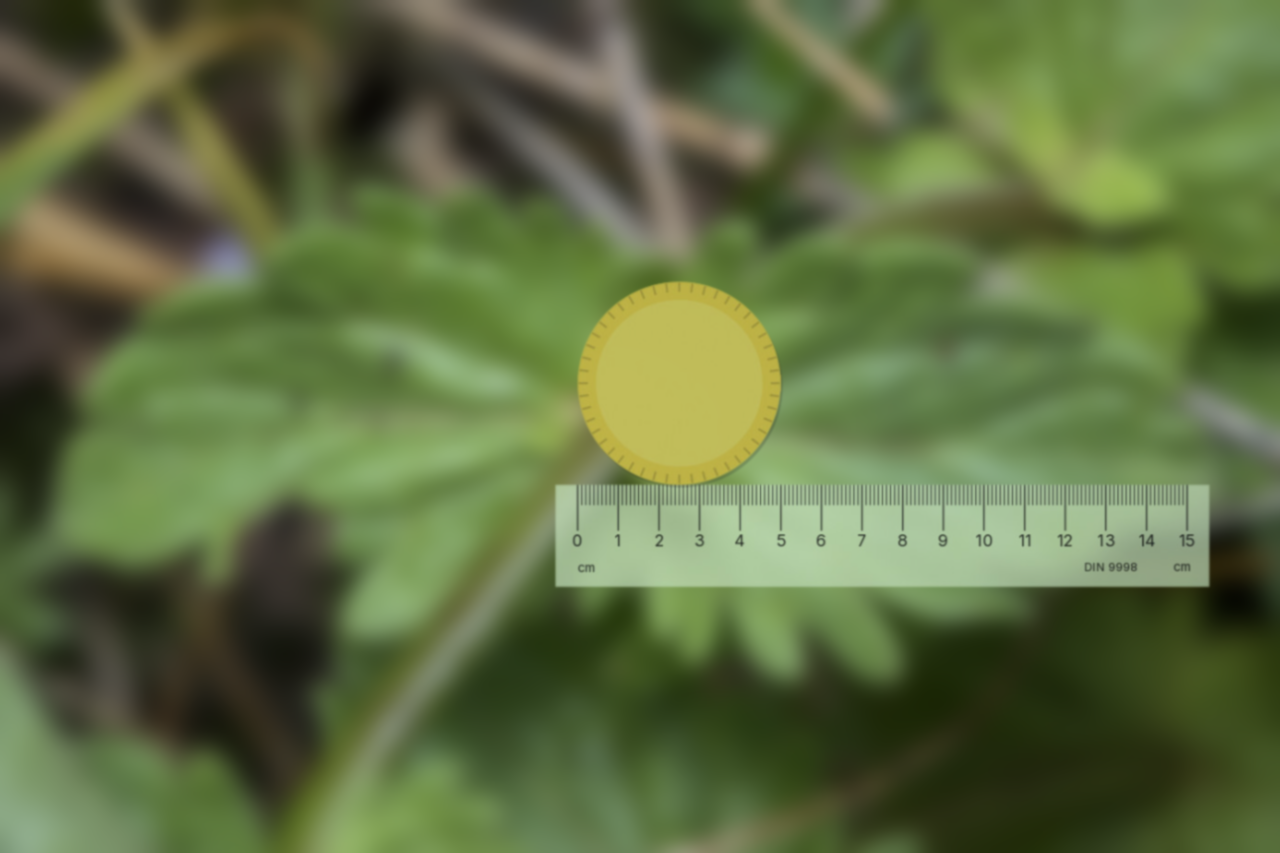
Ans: **5** cm
